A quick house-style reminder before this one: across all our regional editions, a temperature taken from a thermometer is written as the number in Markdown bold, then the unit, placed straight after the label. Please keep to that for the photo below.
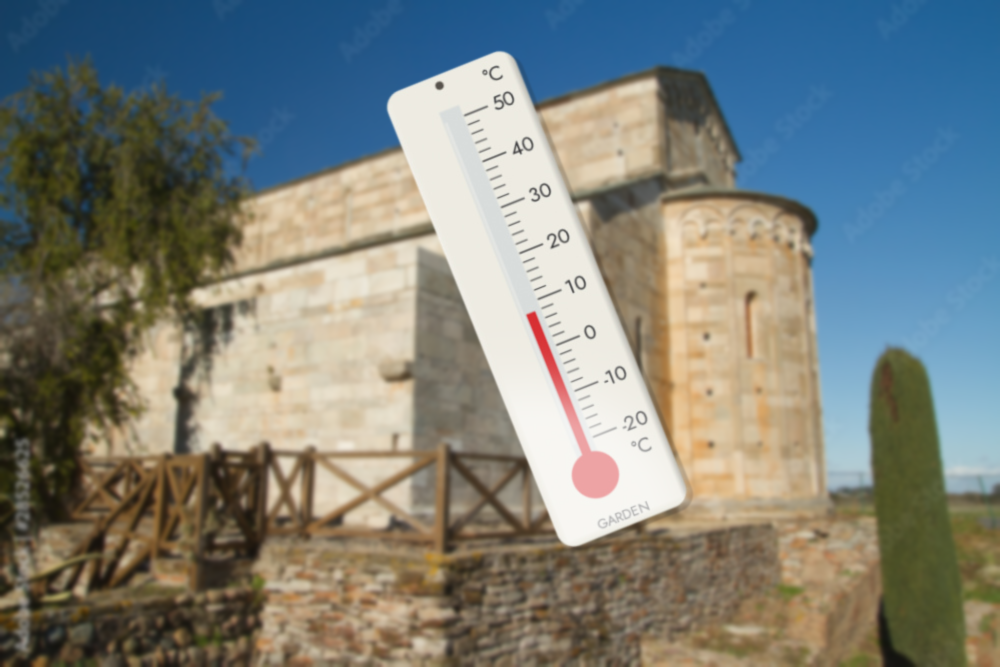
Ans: **8** °C
